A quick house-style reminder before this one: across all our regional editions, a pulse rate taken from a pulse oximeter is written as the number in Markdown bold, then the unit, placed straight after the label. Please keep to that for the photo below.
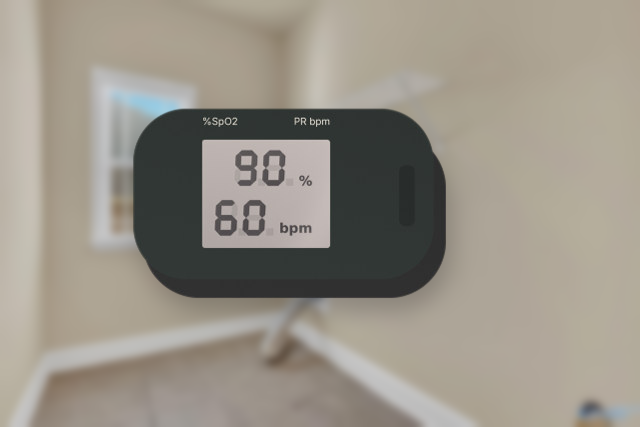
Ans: **60** bpm
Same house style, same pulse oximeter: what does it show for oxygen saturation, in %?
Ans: **90** %
